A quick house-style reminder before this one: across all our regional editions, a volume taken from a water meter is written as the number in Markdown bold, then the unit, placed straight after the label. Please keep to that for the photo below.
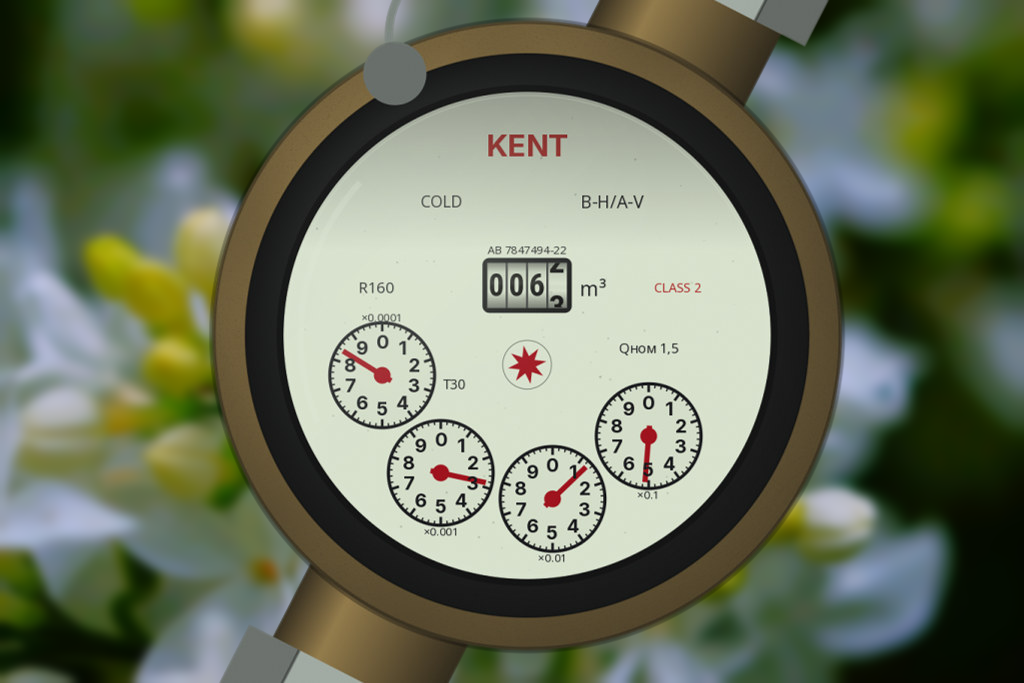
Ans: **62.5128** m³
